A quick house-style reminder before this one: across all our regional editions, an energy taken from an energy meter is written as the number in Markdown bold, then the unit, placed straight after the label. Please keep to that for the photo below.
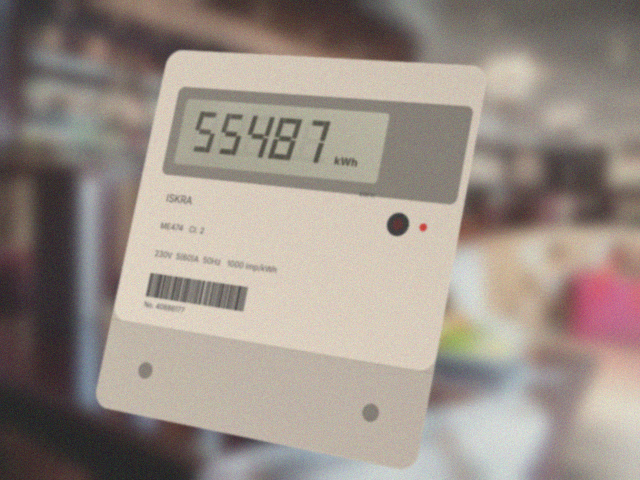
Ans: **55487** kWh
